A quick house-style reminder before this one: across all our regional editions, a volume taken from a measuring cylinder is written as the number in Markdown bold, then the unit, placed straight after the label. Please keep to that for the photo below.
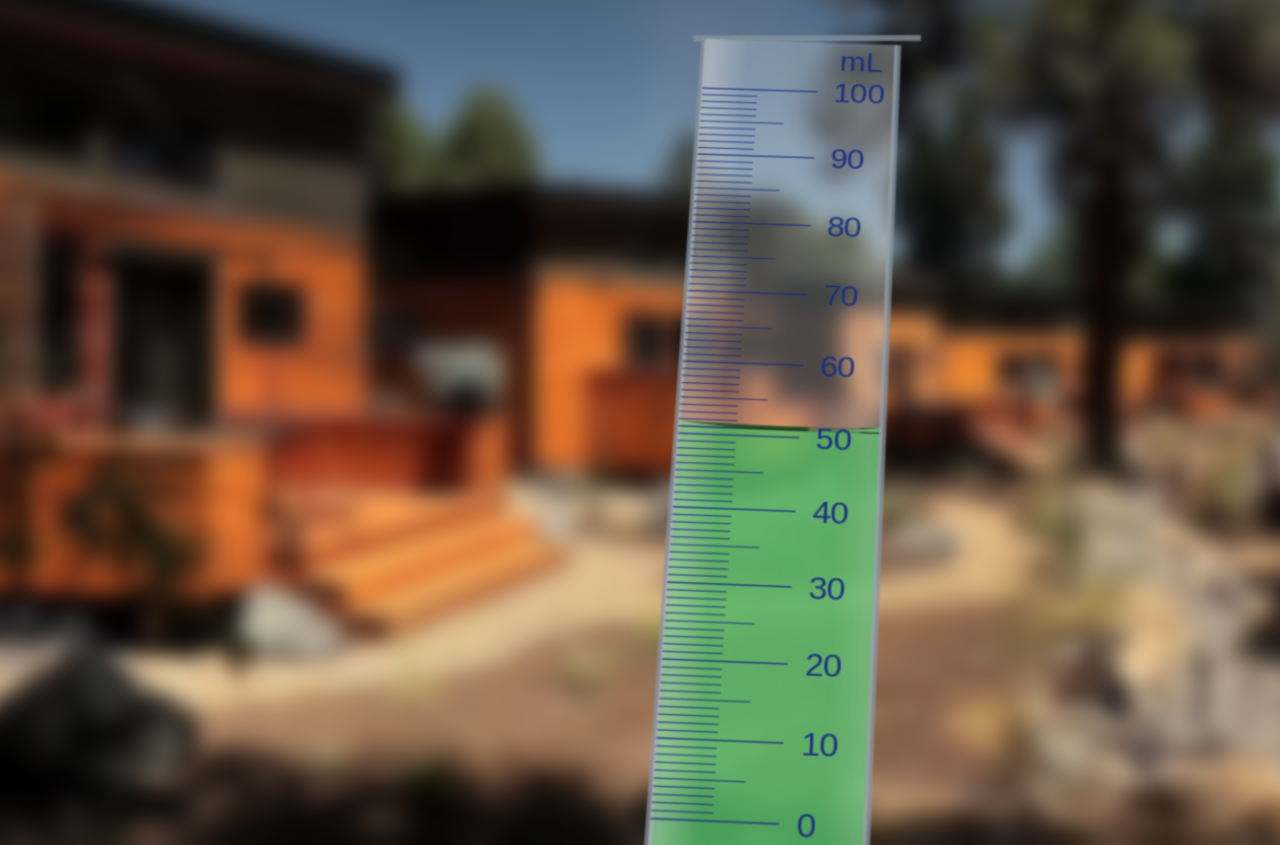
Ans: **51** mL
